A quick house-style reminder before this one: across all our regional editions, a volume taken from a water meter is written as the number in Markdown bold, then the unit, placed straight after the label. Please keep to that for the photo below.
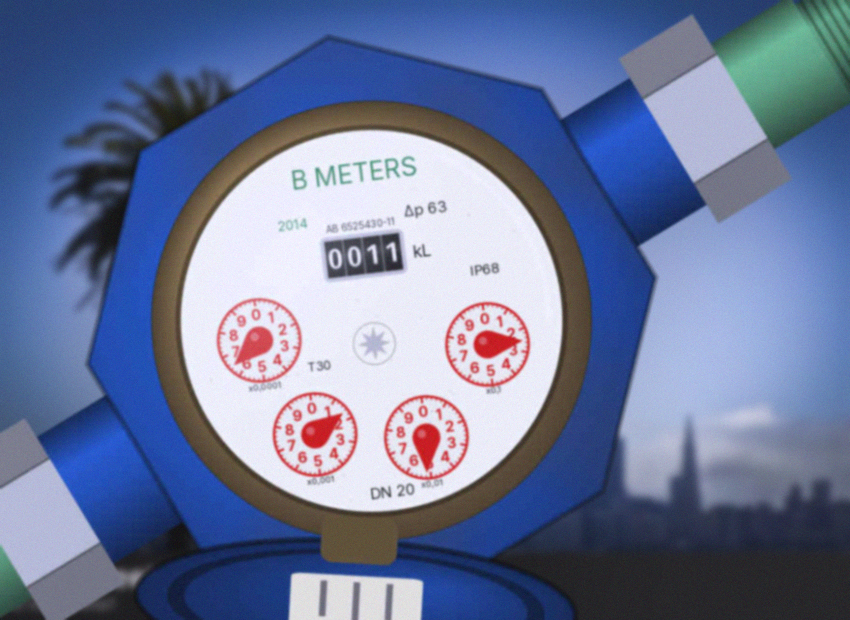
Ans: **11.2516** kL
